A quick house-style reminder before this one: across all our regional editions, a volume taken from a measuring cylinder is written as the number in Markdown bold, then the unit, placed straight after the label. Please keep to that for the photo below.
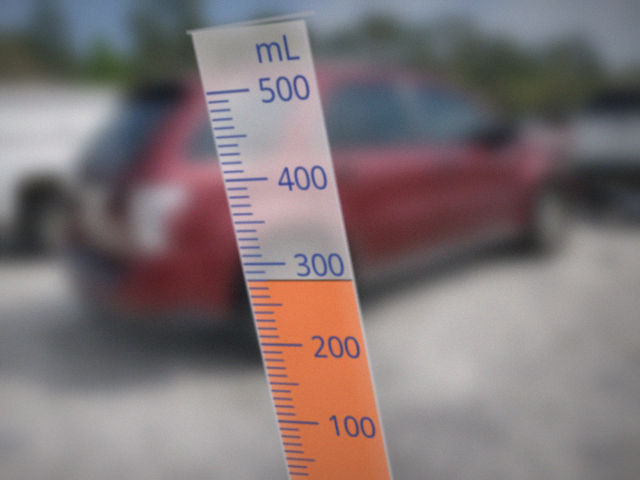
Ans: **280** mL
